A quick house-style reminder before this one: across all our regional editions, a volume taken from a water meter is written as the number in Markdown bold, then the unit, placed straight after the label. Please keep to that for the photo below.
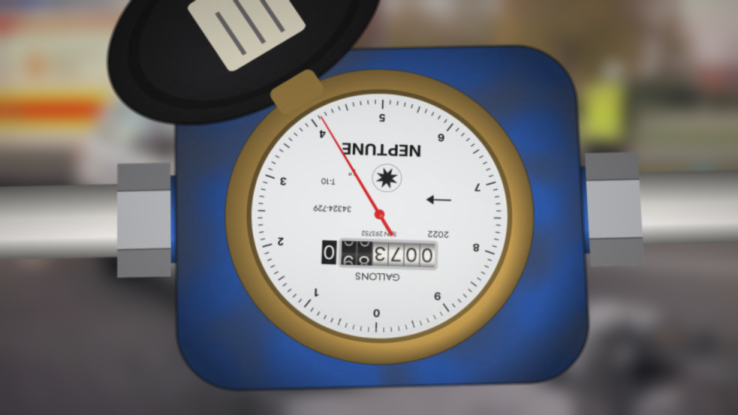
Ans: **73894.1** gal
